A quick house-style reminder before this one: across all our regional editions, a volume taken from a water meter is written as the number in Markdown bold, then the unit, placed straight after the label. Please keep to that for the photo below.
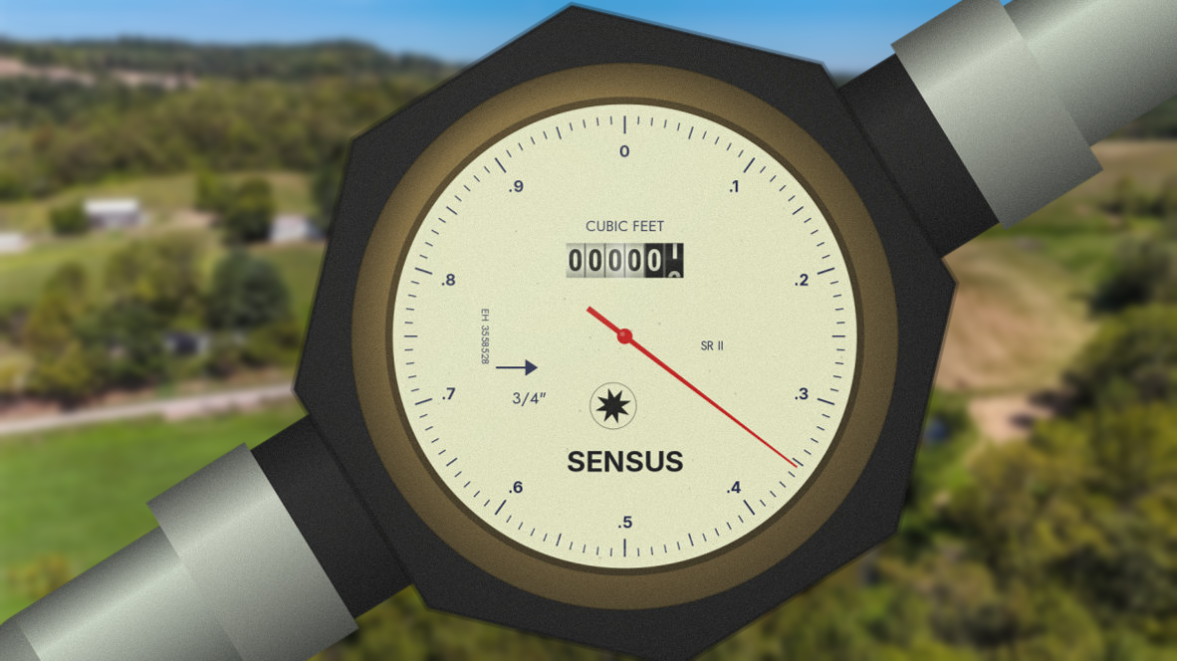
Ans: **1.35** ft³
